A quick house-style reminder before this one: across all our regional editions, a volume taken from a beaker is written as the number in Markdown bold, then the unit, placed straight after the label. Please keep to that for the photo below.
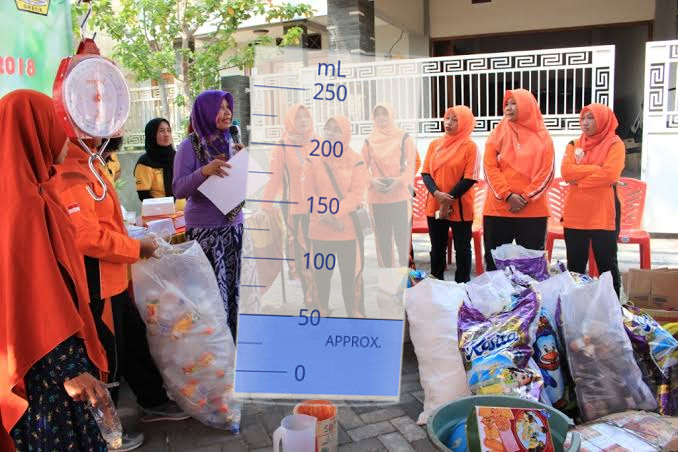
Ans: **50** mL
